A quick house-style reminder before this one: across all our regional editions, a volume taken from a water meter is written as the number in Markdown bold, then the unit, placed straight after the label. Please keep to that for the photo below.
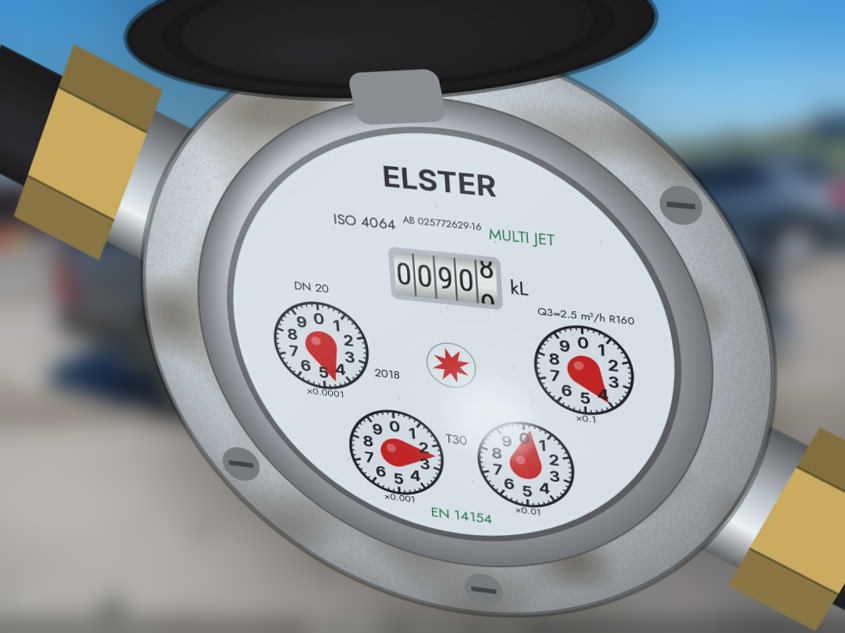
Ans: **908.4024** kL
